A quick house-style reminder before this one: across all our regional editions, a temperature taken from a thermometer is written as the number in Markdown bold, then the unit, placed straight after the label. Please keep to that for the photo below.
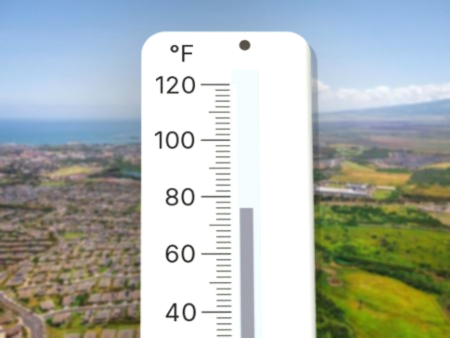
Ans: **76** °F
